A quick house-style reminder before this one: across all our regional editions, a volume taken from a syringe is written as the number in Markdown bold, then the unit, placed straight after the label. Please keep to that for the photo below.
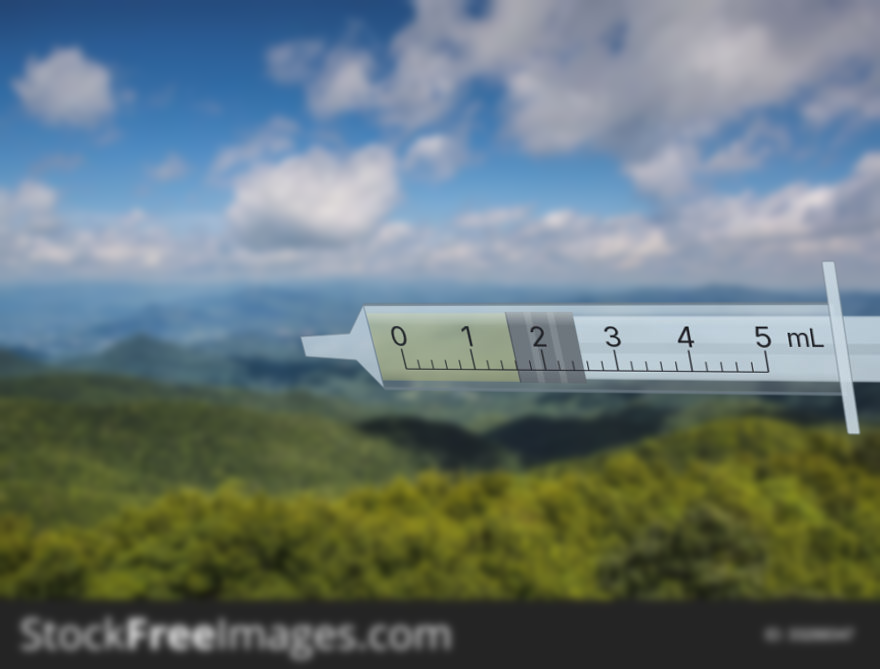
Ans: **1.6** mL
